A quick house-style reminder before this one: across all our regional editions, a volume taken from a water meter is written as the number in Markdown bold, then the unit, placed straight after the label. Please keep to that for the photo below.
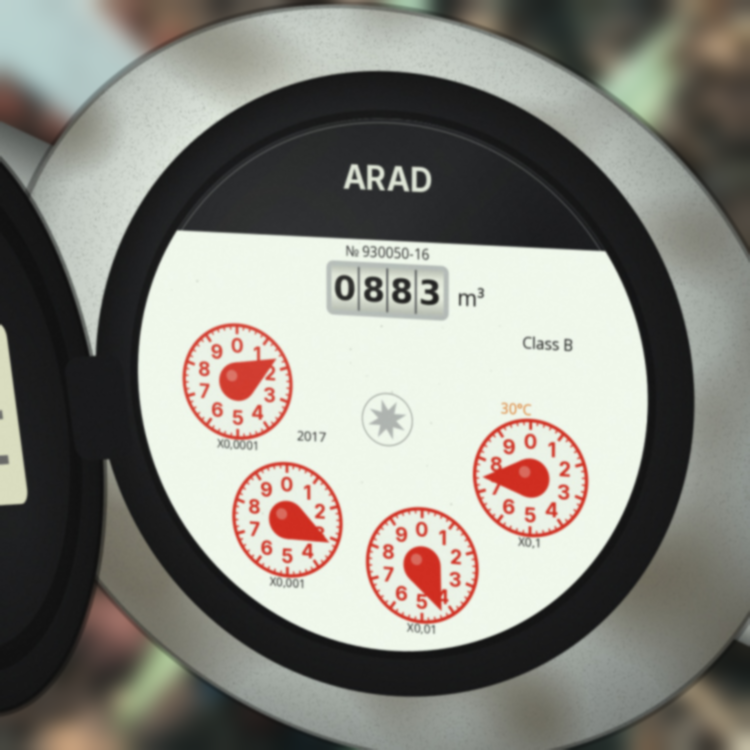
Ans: **883.7431** m³
